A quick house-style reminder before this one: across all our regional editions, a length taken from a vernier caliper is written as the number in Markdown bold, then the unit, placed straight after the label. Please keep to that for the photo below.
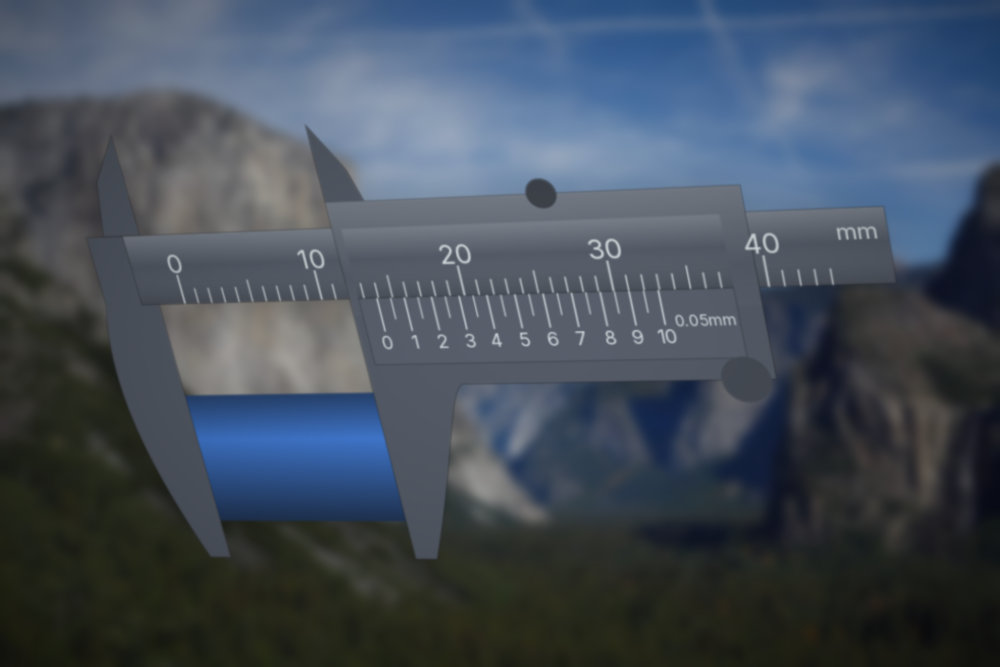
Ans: **13.9** mm
